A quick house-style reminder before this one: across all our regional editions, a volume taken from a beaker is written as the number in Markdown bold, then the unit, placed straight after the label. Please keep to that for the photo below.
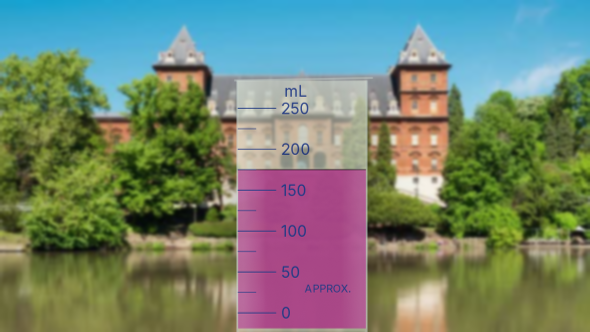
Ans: **175** mL
